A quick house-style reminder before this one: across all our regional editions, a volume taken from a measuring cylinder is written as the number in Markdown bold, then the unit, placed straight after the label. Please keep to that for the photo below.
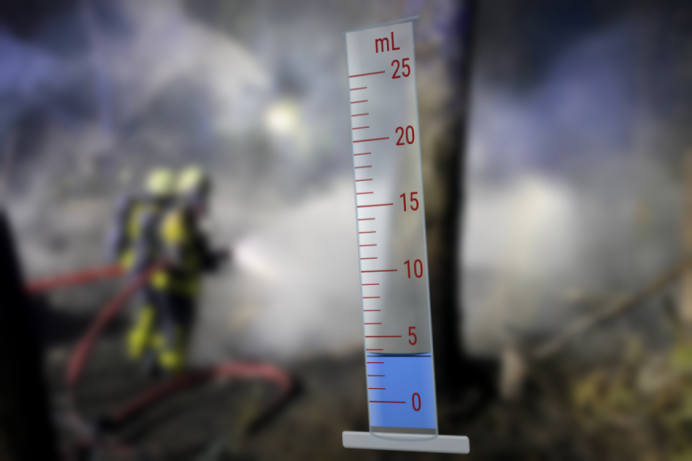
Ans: **3.5** mL
